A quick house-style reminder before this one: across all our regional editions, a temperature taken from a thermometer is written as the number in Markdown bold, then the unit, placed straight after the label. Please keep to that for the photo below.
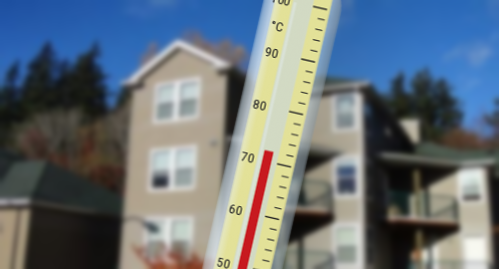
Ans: **72** °C
